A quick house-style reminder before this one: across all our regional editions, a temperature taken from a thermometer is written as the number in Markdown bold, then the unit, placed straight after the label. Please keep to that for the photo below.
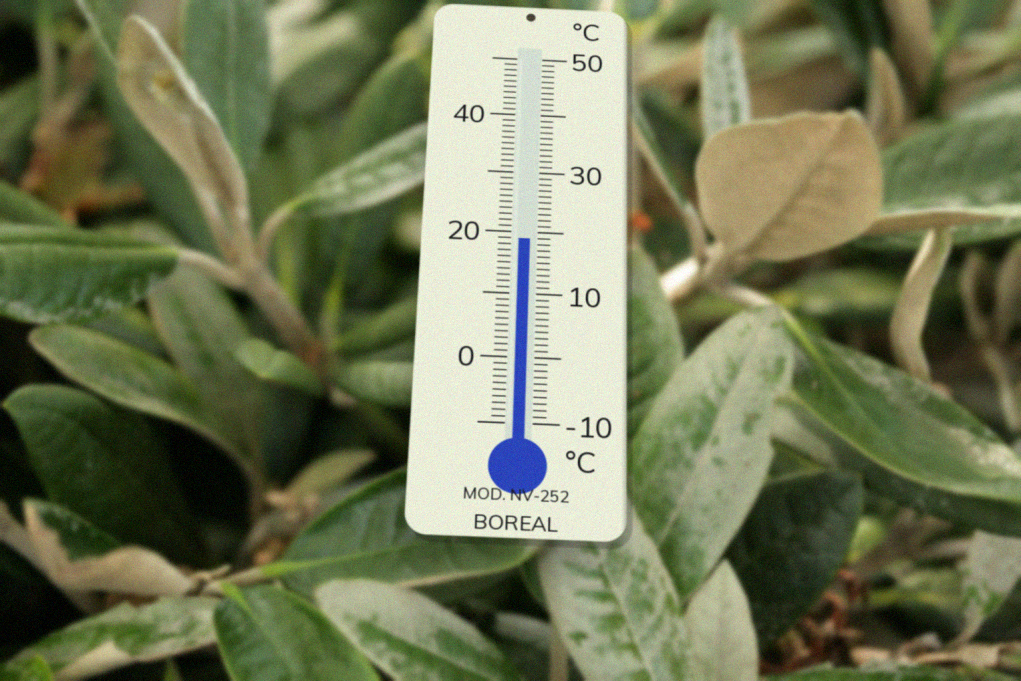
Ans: **19** °C
